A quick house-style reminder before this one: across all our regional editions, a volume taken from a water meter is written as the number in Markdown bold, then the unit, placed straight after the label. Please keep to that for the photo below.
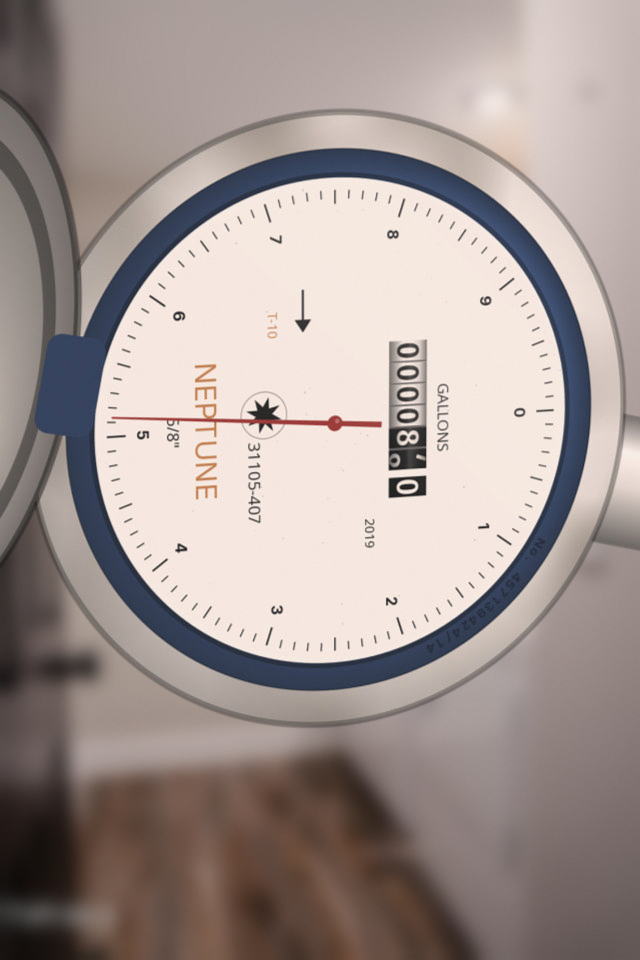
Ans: **875.1** gal
